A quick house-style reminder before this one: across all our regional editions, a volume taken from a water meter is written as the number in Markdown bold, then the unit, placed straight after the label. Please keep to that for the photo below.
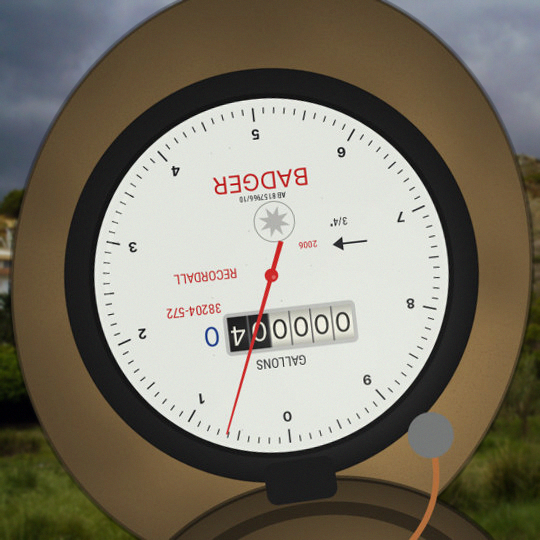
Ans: **40.6** gal
